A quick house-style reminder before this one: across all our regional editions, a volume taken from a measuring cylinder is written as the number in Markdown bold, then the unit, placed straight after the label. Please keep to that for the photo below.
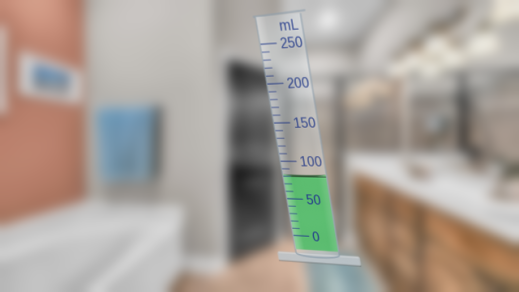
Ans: **80** mL
